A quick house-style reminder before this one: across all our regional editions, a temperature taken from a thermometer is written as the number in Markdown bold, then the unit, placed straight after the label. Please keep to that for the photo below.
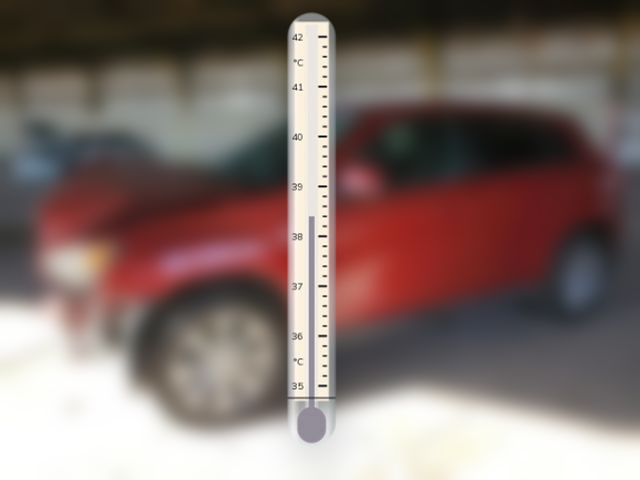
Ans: **38.4** °C
